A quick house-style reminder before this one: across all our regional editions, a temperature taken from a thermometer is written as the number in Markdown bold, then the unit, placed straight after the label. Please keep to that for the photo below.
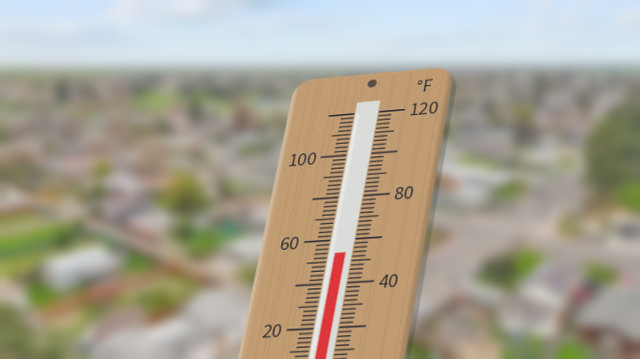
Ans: **54** °F
